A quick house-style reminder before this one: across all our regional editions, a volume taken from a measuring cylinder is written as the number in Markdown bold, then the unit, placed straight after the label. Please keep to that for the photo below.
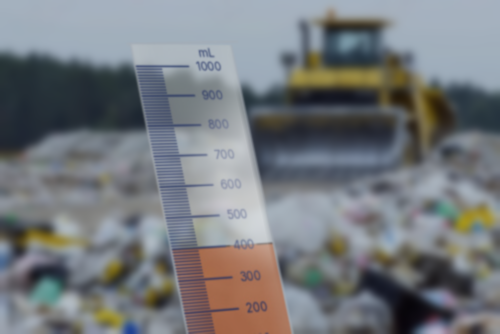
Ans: **400** mL
